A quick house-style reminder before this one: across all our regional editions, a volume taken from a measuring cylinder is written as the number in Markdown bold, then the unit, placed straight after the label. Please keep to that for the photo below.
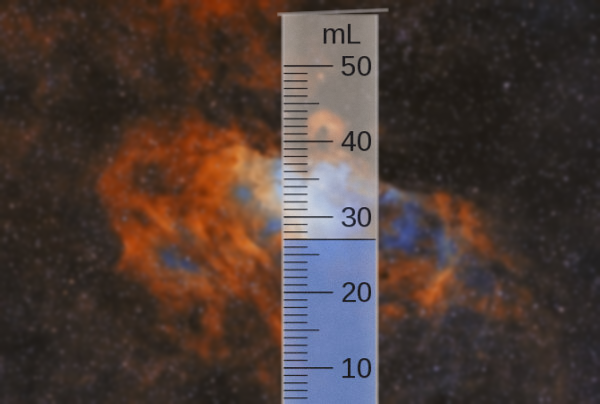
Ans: **27** mL
